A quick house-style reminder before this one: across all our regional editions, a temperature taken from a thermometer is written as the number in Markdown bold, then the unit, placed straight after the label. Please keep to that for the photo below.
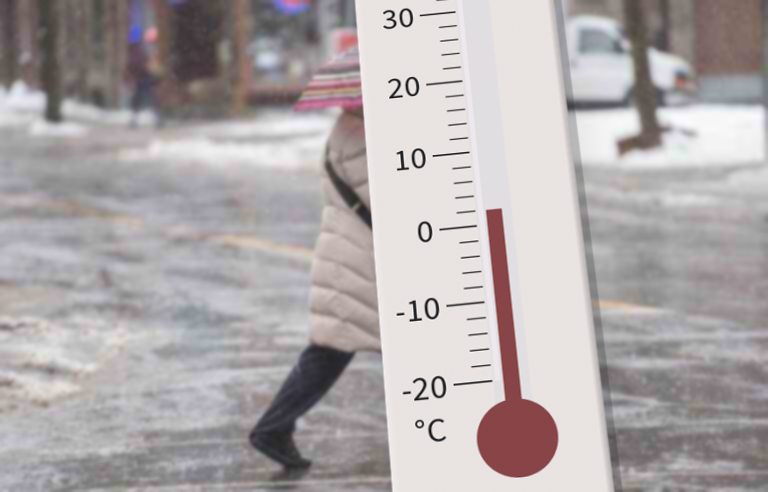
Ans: **2** °C
